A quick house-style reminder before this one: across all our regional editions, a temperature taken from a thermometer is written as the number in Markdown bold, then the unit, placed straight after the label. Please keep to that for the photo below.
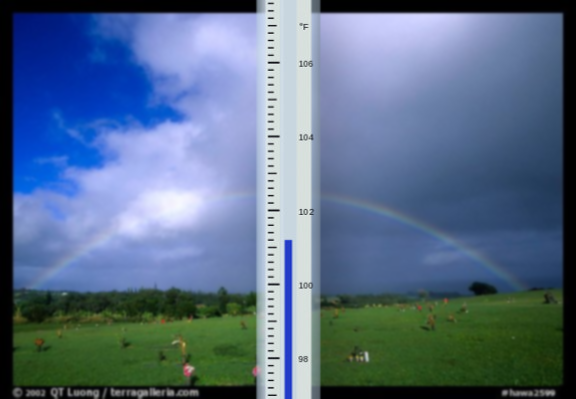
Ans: **101.2** °F
